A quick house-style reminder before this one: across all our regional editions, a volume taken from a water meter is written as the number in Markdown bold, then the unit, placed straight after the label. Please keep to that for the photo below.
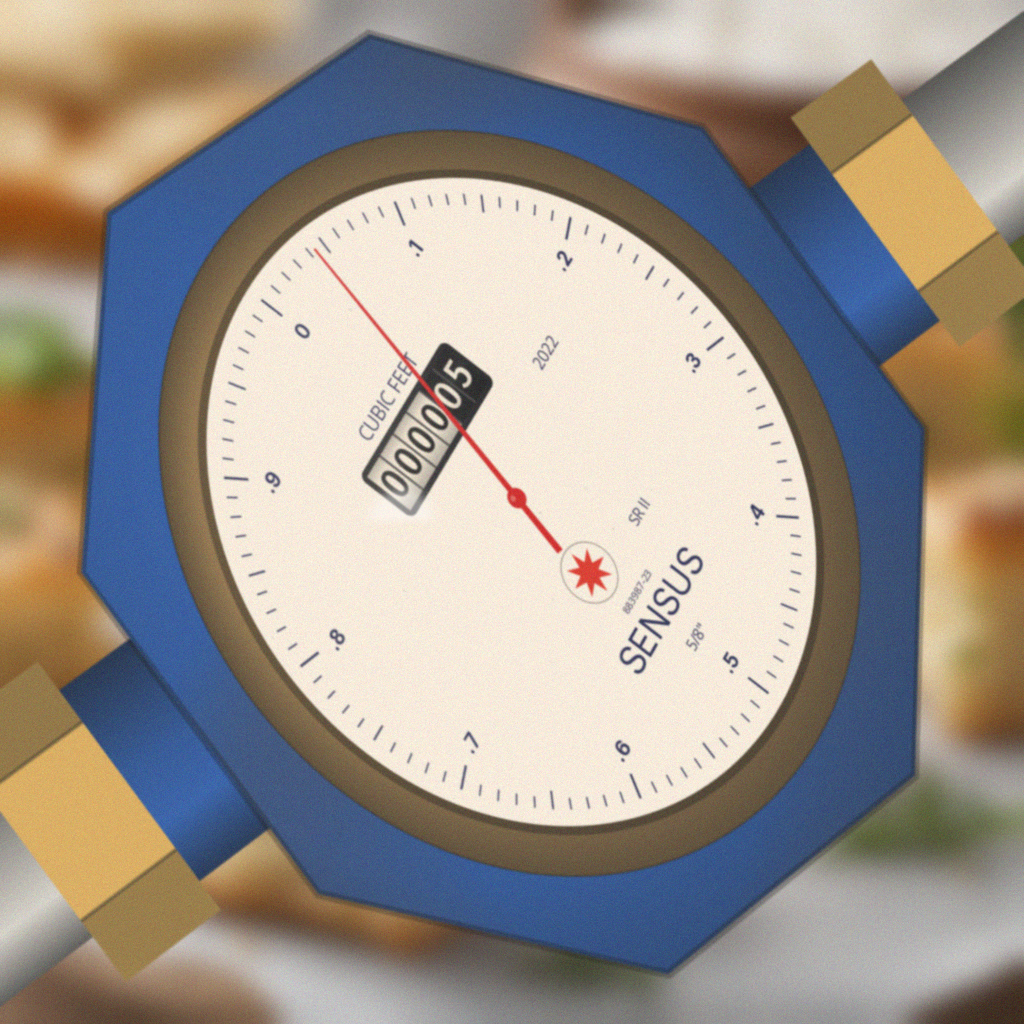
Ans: **5.04** ft³
